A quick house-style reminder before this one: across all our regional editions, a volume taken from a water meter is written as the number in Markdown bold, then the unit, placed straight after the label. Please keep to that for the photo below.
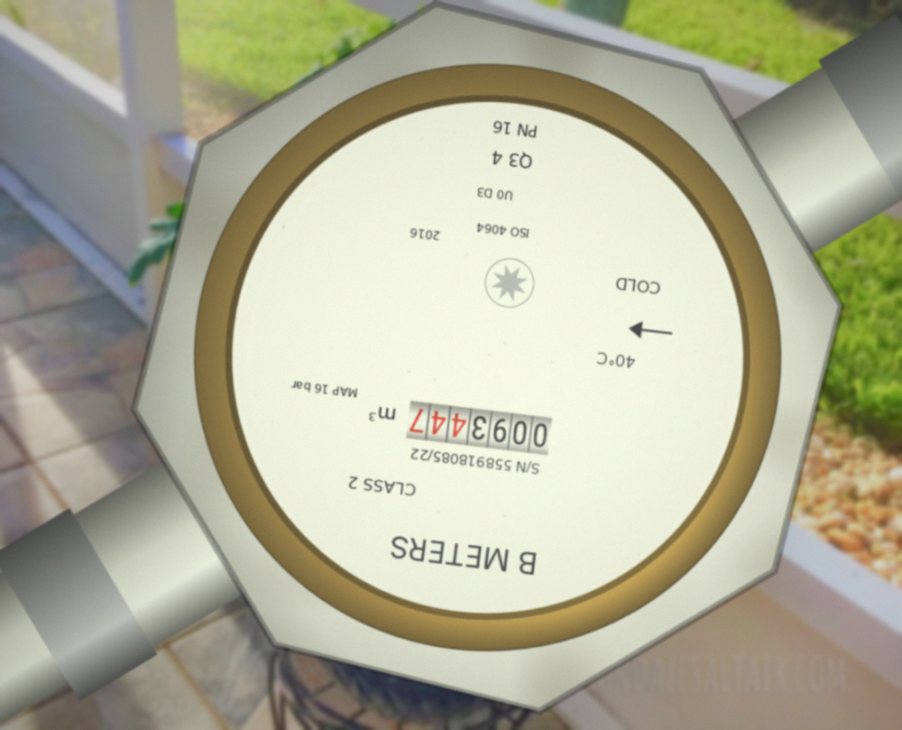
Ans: **93.447** m³
